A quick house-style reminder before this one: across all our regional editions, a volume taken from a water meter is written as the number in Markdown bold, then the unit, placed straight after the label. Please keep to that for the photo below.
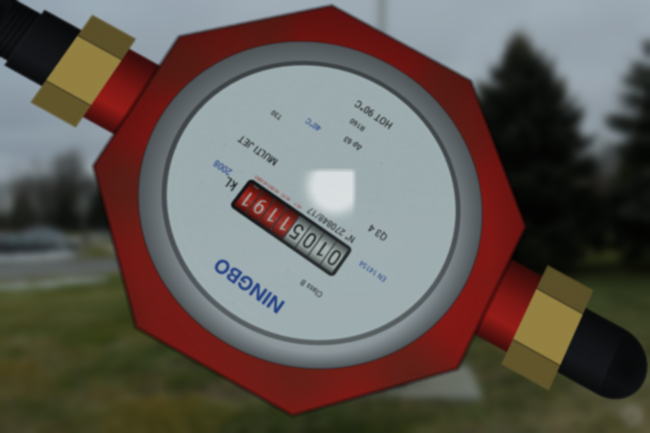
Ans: **105.1191** kL
